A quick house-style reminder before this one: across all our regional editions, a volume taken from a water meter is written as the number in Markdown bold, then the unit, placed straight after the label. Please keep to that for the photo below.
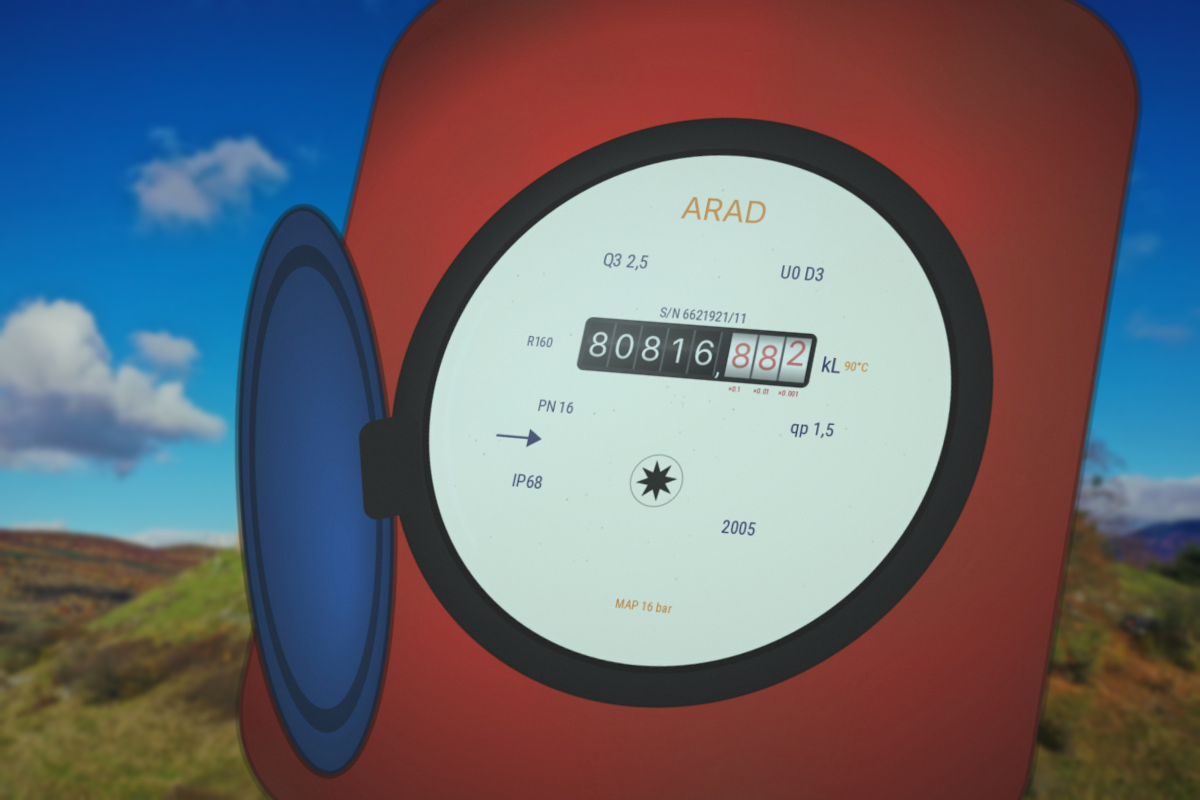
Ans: **80816.882** kL
